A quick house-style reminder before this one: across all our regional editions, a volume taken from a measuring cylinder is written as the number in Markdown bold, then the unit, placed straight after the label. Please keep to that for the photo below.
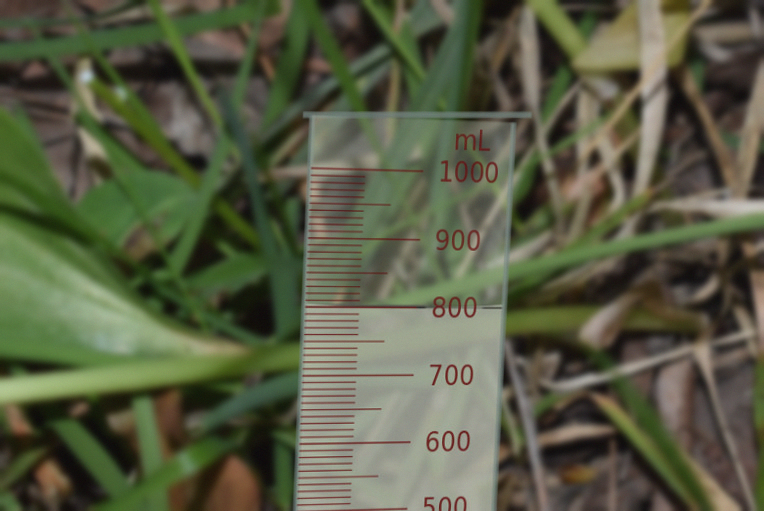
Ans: **800** mL
